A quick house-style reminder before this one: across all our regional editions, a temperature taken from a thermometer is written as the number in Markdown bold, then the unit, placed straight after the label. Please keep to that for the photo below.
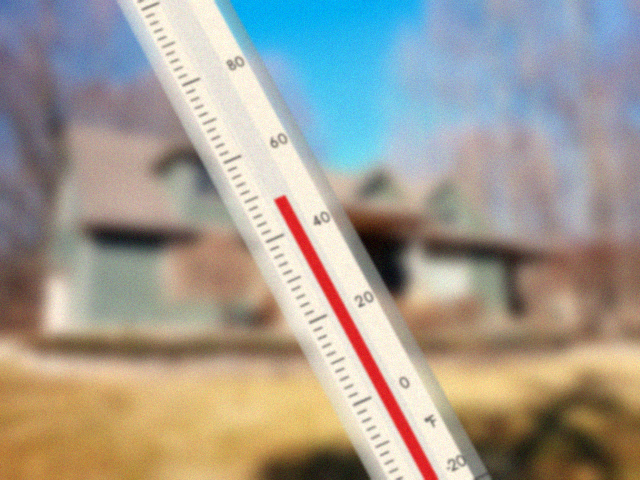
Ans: **48** °F
